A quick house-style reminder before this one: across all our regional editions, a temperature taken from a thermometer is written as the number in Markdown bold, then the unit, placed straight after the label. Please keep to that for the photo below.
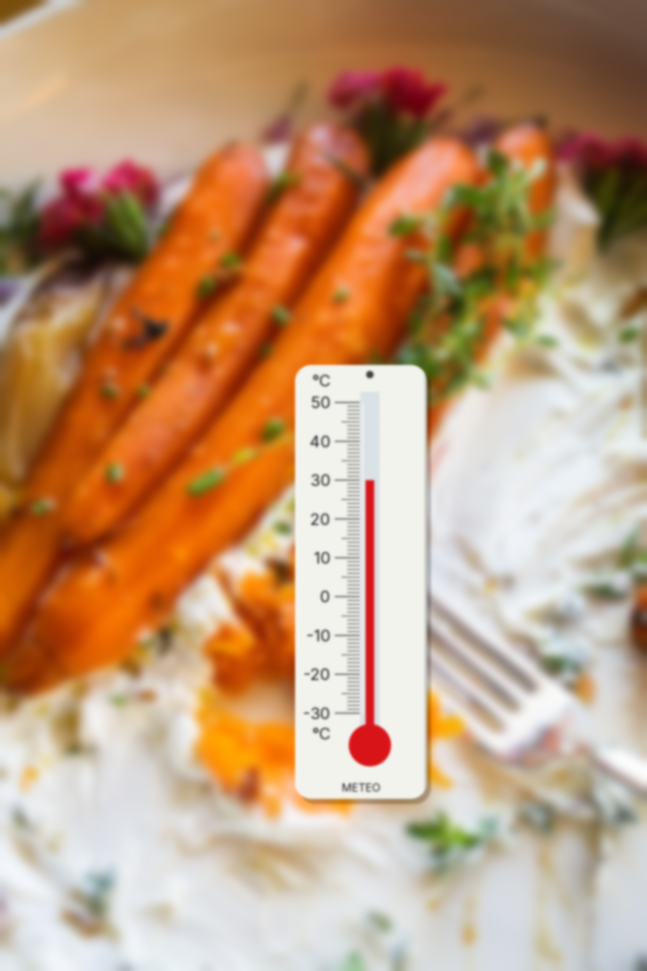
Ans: **30** °C
